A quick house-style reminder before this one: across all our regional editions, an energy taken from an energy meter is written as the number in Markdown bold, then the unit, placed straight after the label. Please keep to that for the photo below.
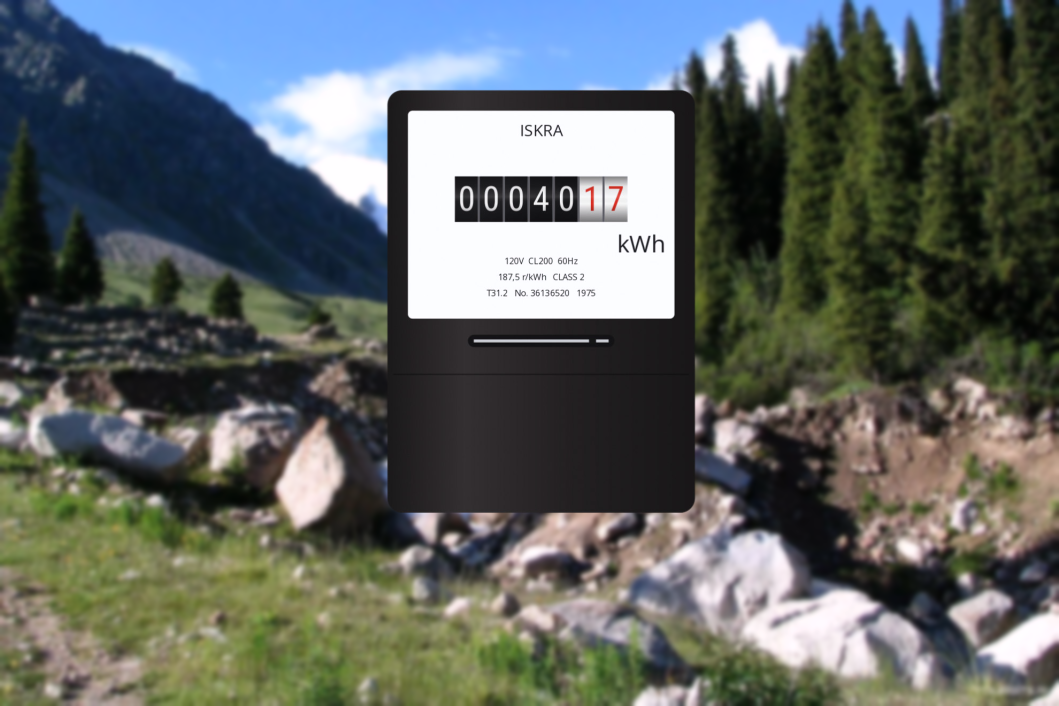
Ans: **40.17** kWh
